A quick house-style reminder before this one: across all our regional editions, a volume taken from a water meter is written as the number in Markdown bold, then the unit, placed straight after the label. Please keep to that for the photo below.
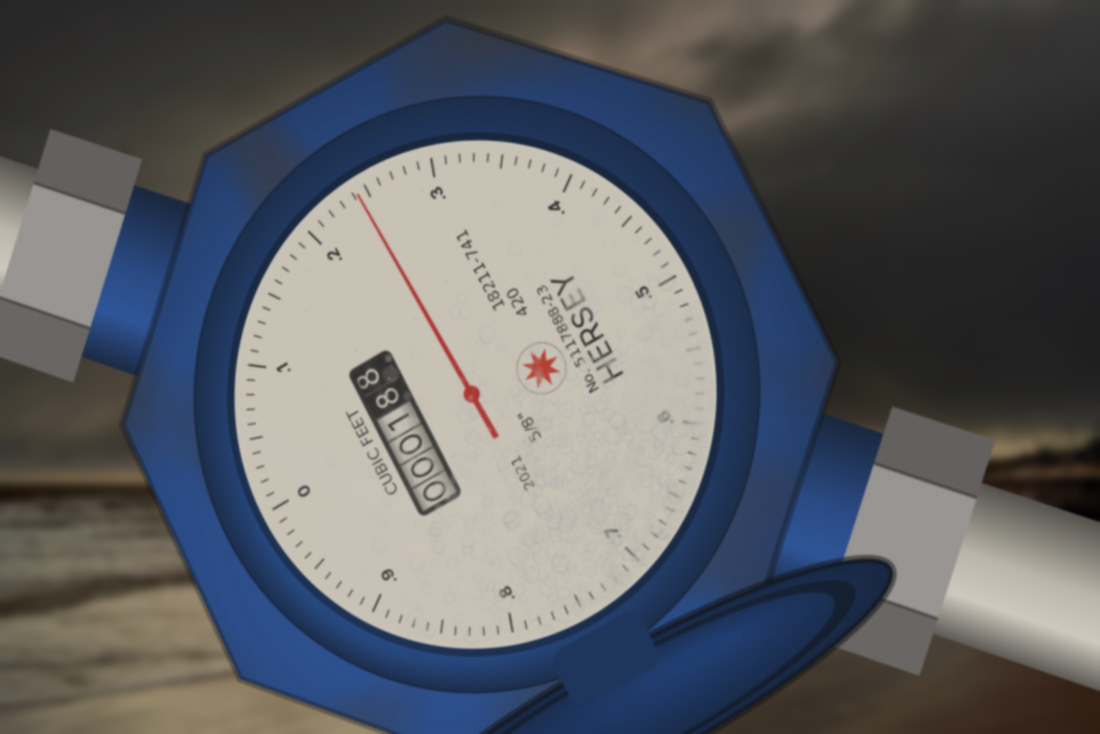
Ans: **188.24** ft³
